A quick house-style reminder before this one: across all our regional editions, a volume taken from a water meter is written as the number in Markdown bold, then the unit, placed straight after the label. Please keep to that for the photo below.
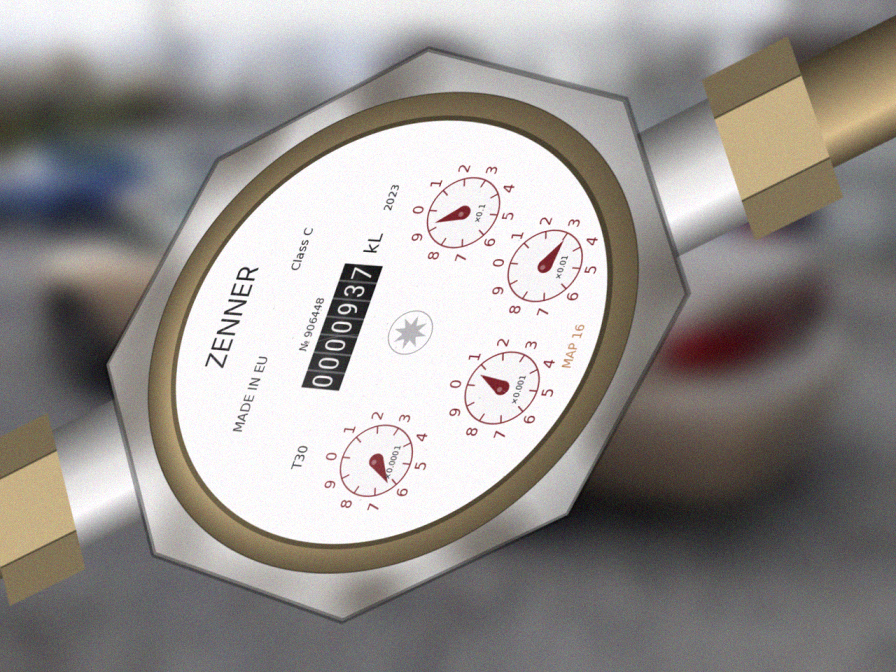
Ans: **936.9306** kL
